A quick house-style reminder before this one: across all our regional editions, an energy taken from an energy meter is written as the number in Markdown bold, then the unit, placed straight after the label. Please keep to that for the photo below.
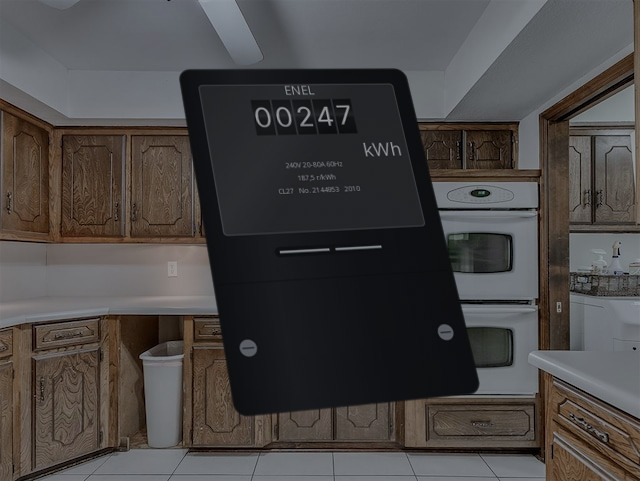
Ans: **247** kWh
